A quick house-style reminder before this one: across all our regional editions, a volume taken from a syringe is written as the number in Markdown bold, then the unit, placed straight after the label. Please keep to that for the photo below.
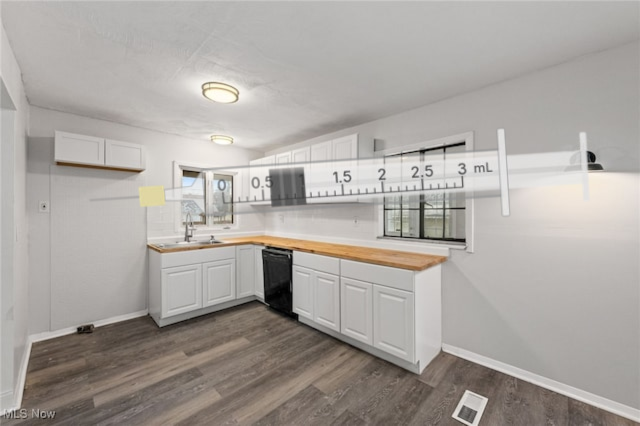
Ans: **0.6** mL
